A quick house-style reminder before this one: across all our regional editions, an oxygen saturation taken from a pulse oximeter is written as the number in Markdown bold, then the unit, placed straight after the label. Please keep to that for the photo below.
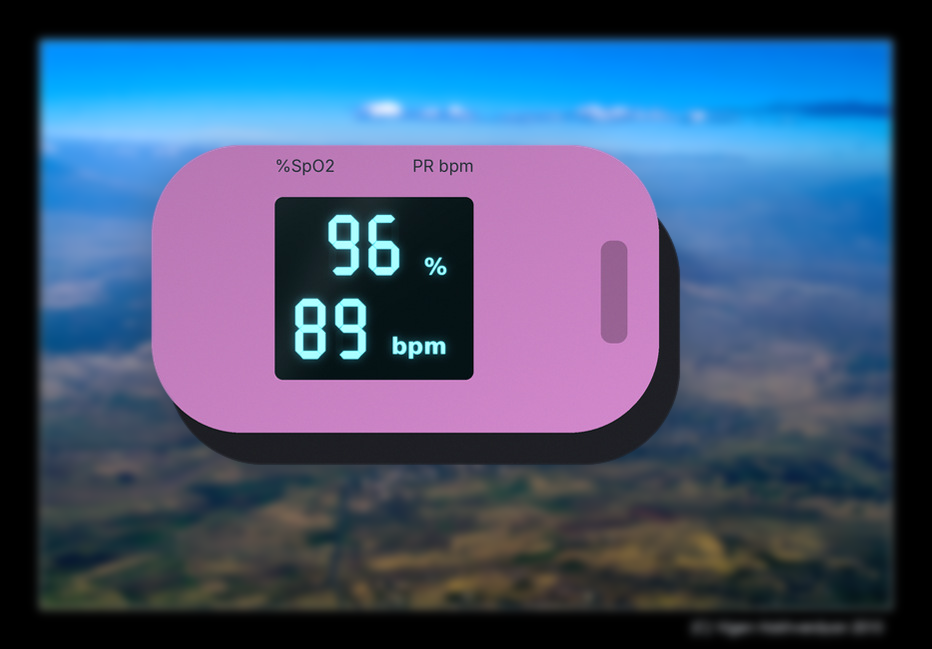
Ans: **96** %
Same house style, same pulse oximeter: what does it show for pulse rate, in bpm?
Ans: **89** bpm
